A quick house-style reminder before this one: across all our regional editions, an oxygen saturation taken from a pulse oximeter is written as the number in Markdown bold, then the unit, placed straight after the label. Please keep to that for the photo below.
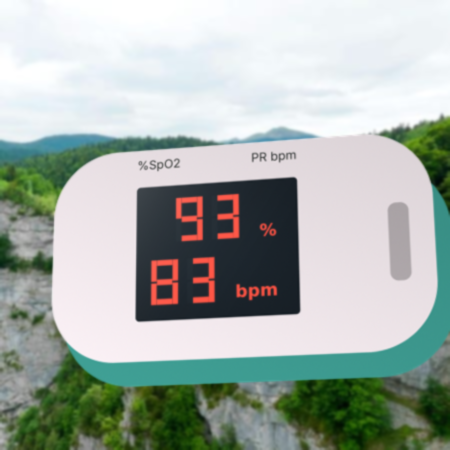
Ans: **93** %
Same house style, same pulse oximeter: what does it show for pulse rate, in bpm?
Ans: **83** bpm
